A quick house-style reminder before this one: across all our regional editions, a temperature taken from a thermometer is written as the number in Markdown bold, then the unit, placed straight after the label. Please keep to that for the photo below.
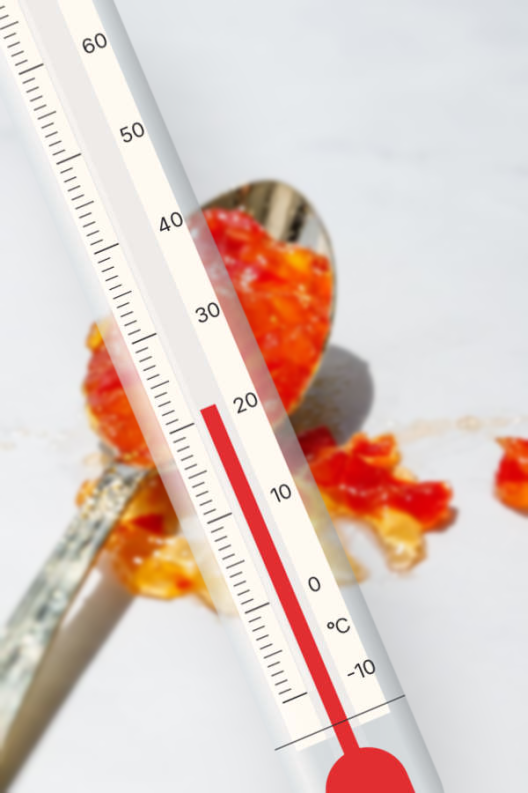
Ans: **21** °C
